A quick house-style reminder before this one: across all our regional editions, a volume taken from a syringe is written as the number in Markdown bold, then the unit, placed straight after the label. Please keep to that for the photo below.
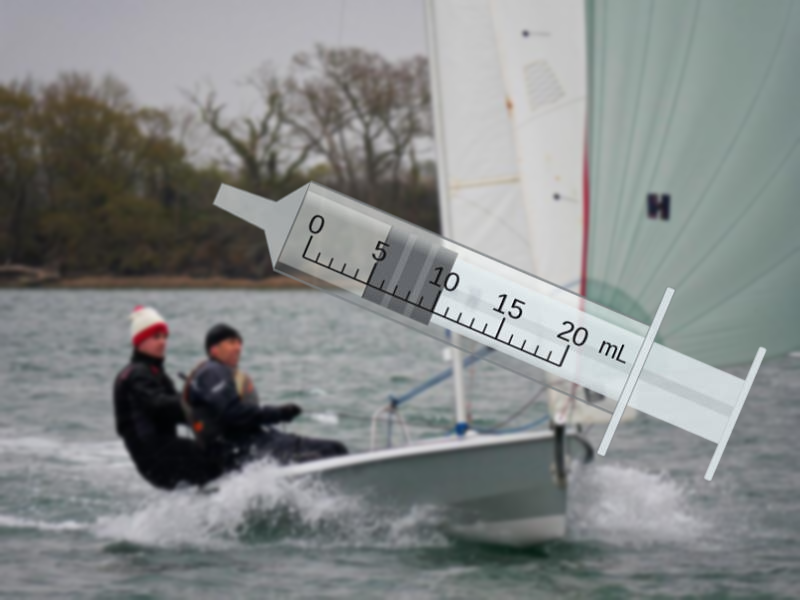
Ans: **5** mL
